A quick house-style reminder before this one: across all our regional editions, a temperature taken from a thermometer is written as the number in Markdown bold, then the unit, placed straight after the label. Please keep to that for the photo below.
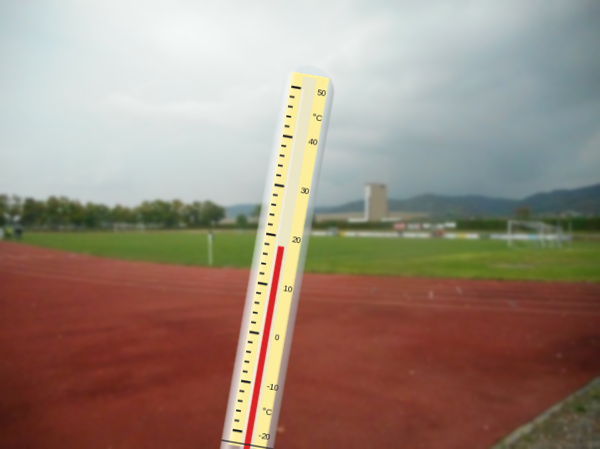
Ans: **18** °C
